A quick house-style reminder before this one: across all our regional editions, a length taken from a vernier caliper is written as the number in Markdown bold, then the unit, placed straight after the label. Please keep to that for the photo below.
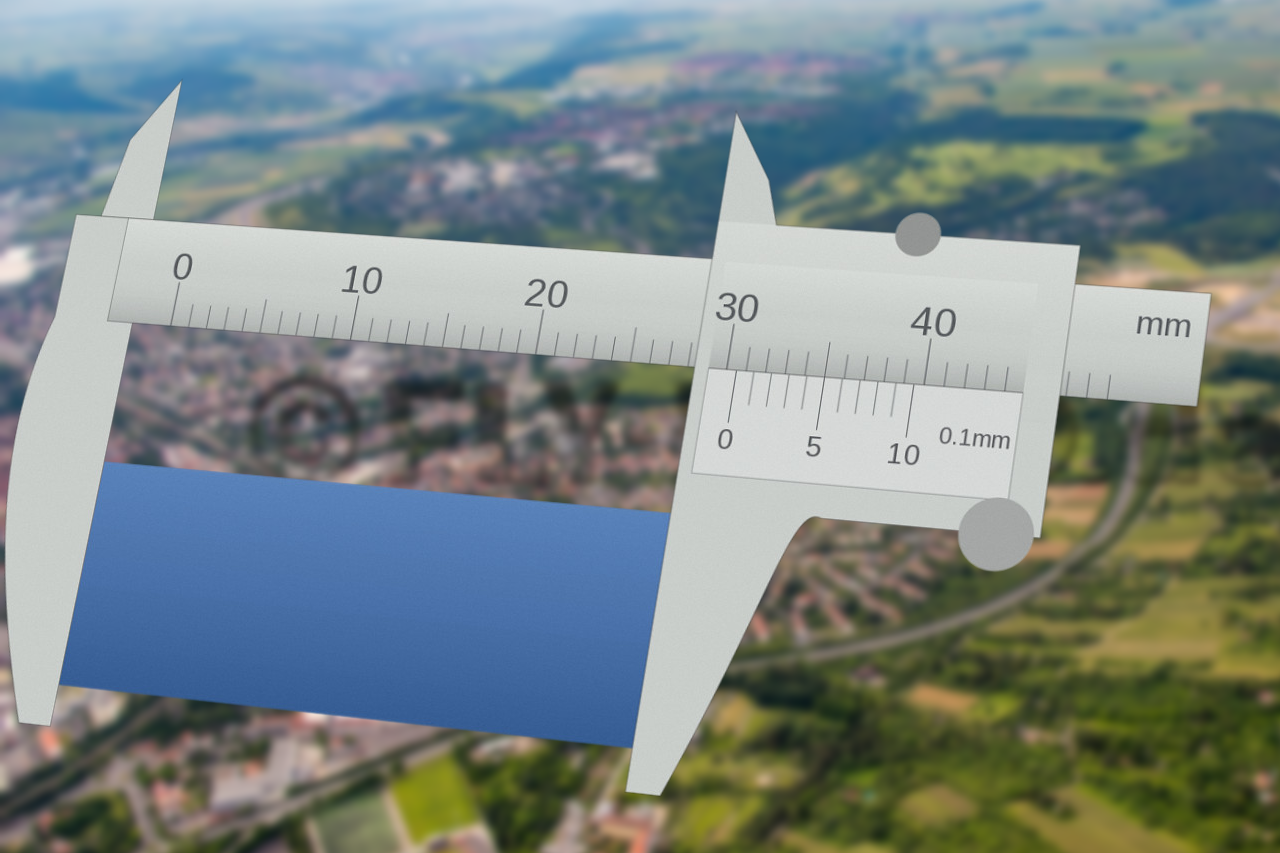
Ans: **30.5** mm
